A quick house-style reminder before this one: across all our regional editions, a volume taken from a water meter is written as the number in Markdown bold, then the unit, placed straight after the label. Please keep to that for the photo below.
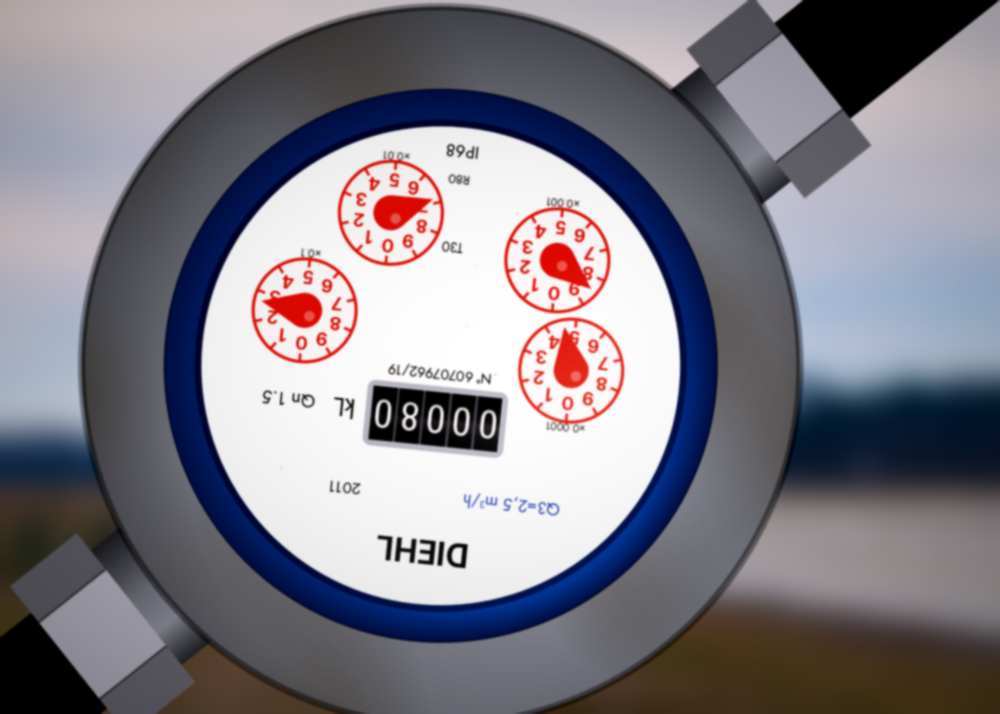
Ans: **80.2684** kL
